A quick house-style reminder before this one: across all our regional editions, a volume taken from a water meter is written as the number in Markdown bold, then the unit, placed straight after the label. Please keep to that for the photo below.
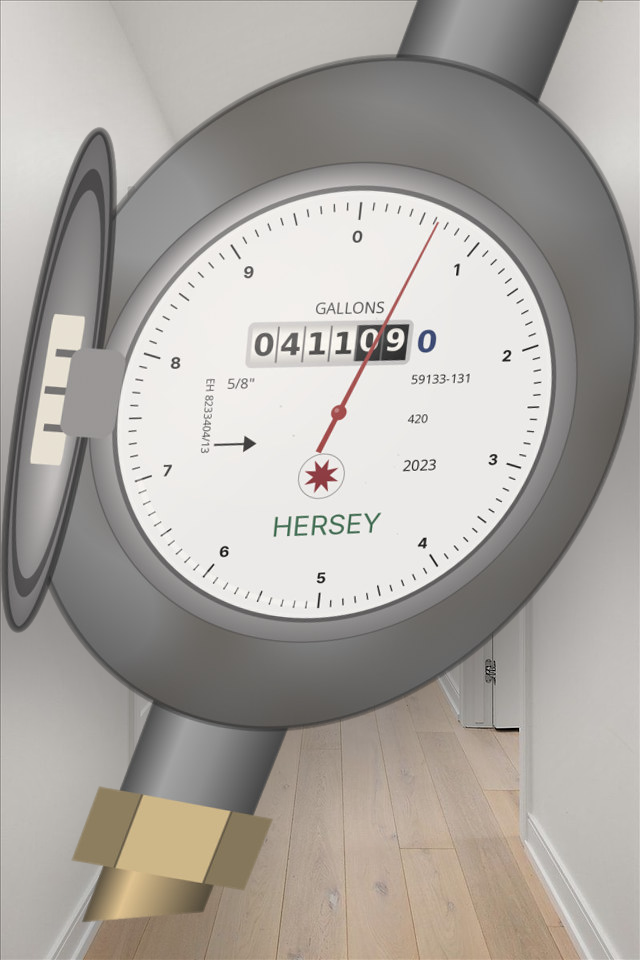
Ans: **411090.6** gal
